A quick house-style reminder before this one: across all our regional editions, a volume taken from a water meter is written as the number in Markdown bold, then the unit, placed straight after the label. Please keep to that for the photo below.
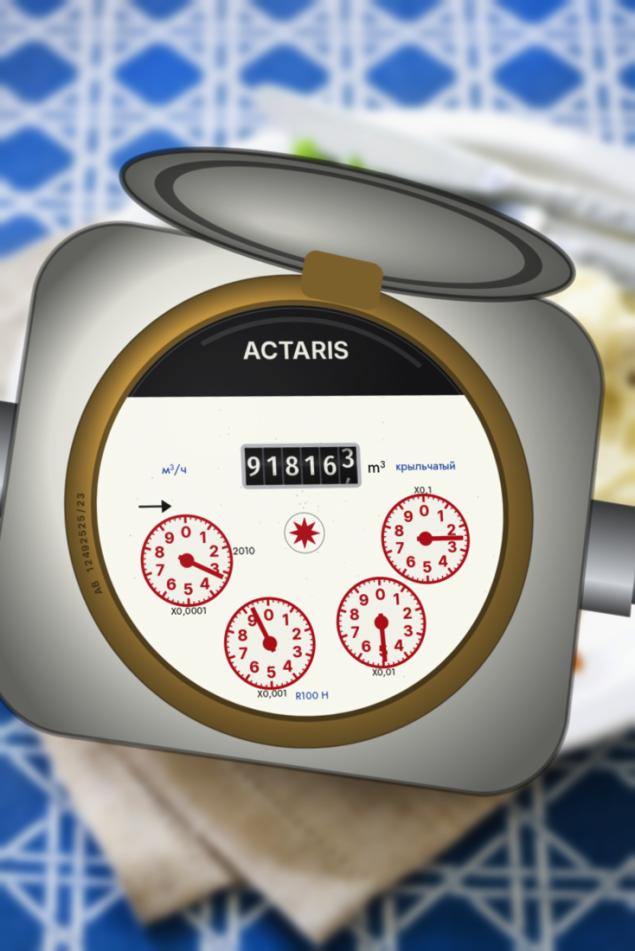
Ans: **918163.2493** m³
